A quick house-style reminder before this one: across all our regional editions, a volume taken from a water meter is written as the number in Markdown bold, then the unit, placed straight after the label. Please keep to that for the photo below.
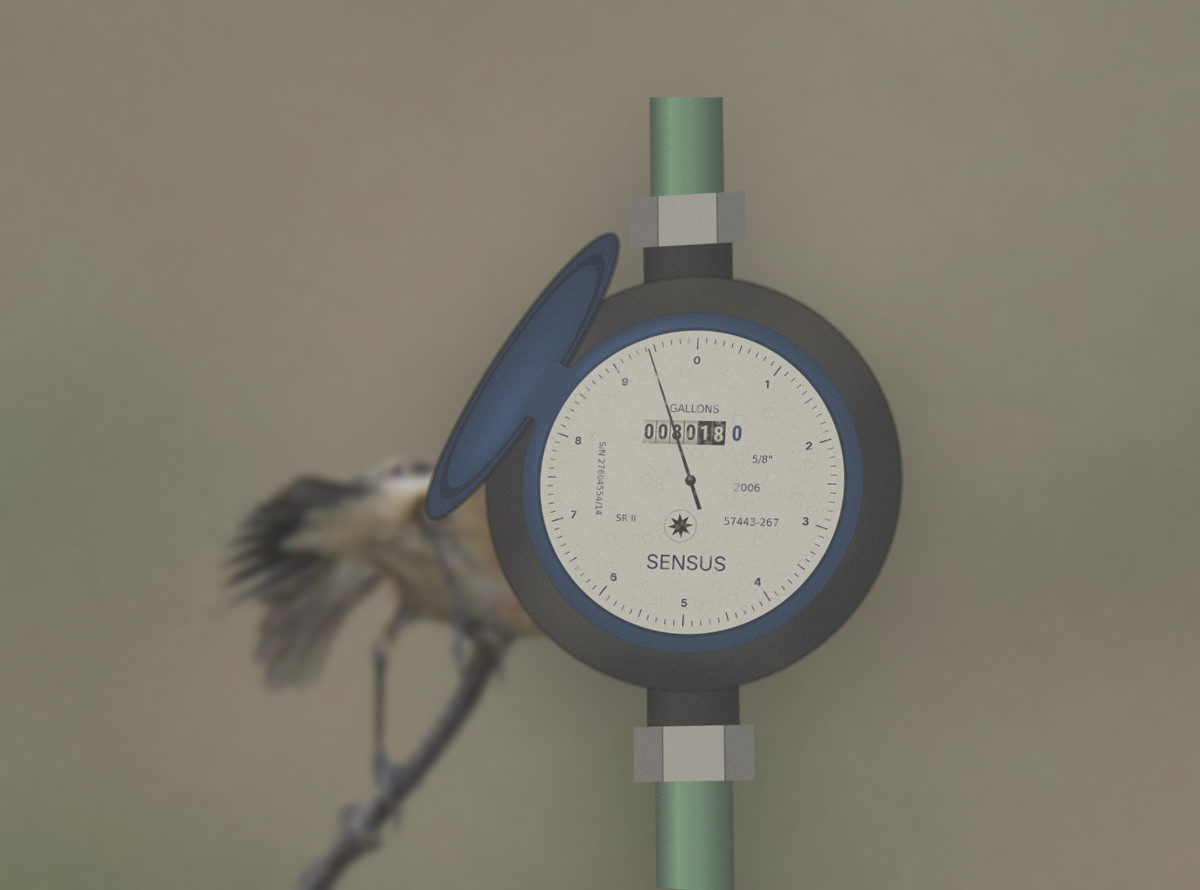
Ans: **80179.4** gal
